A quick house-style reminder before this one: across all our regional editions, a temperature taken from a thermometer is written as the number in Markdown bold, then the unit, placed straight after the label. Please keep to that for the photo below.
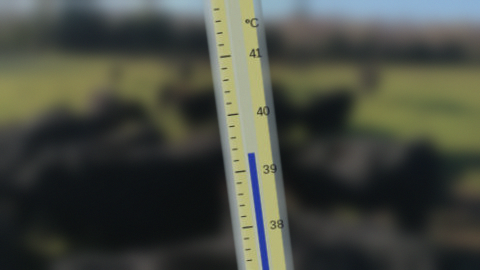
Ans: **39.3** °C
